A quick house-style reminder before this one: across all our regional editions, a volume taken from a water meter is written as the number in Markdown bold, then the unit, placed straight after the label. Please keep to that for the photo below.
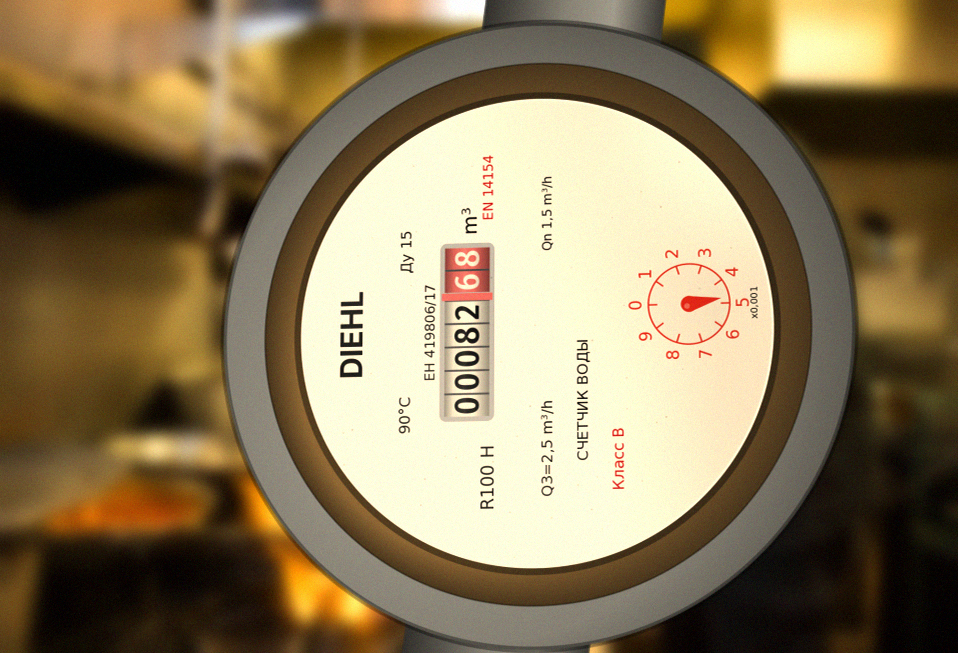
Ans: **82.684** m³
